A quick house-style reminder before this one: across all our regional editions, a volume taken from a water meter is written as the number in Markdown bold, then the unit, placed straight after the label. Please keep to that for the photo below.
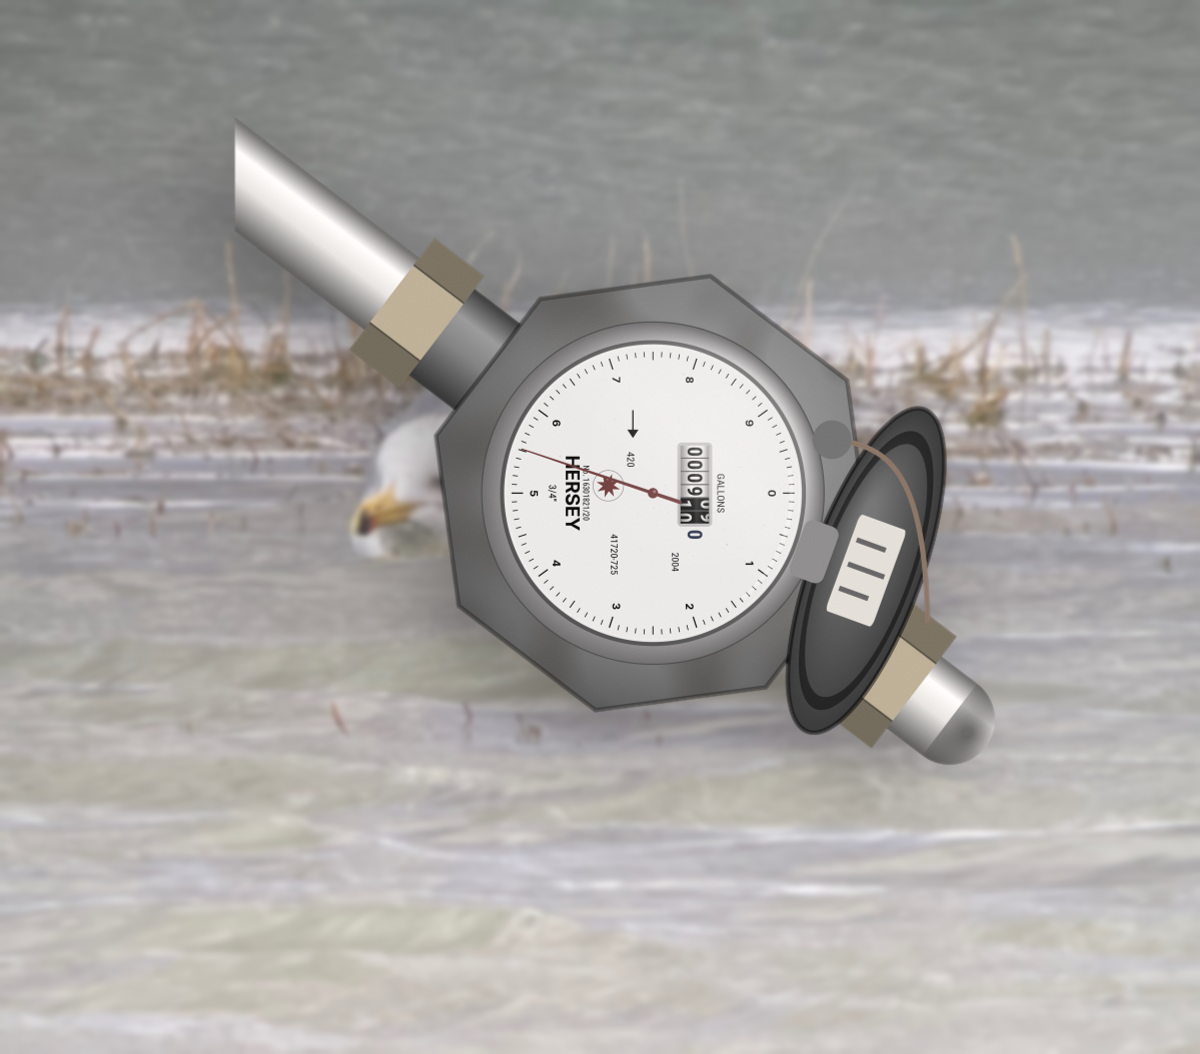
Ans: **9095.5** gal
